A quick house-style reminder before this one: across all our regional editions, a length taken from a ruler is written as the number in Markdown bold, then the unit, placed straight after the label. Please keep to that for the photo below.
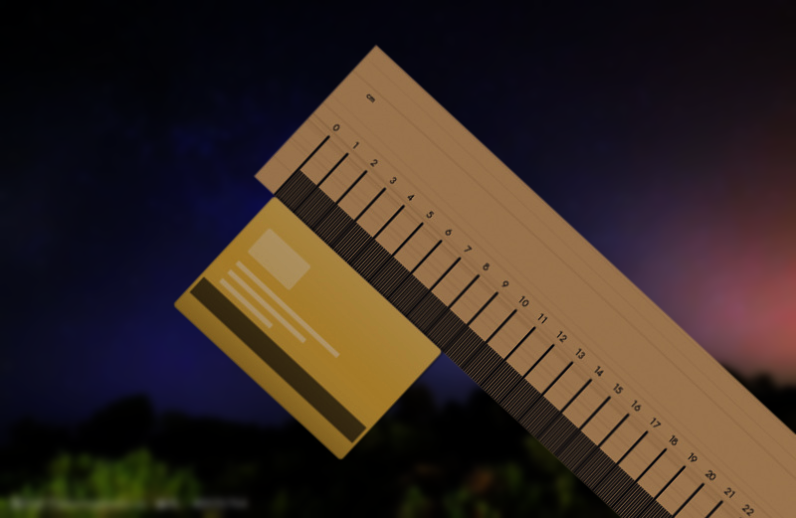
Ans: **9** cm
